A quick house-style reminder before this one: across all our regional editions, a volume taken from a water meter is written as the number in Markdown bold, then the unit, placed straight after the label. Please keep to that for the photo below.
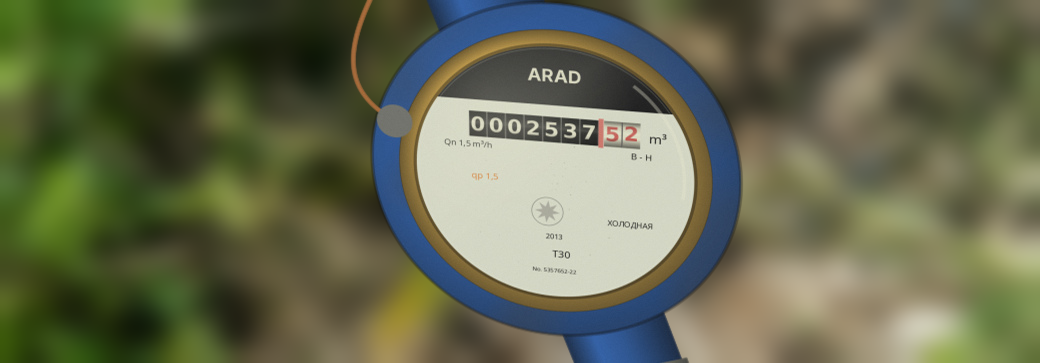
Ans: **2537.52** m³
